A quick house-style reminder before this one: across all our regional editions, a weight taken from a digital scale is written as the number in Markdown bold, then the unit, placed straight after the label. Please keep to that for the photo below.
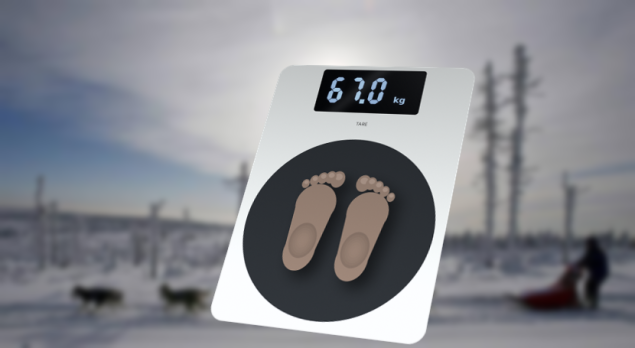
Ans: **67.0** kg
